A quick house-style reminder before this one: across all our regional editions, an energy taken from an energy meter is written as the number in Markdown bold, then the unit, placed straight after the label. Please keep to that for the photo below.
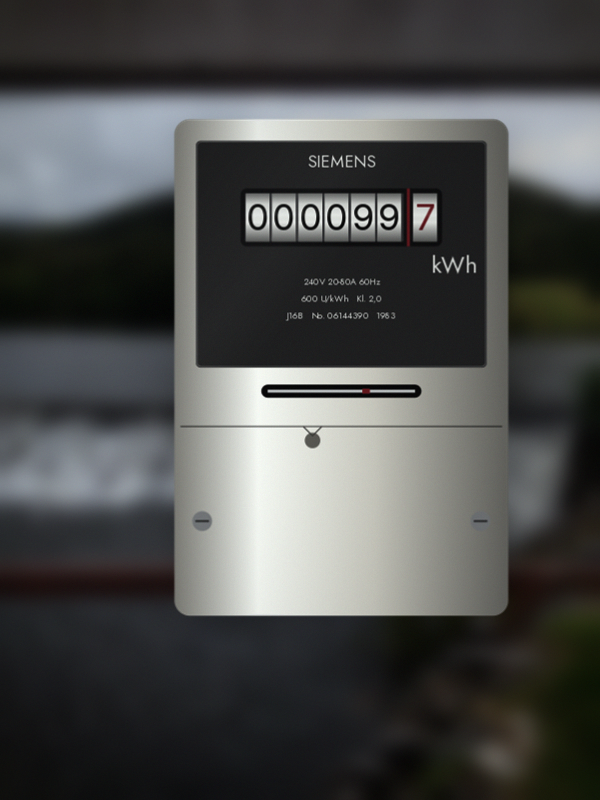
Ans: **99.7** kWh
